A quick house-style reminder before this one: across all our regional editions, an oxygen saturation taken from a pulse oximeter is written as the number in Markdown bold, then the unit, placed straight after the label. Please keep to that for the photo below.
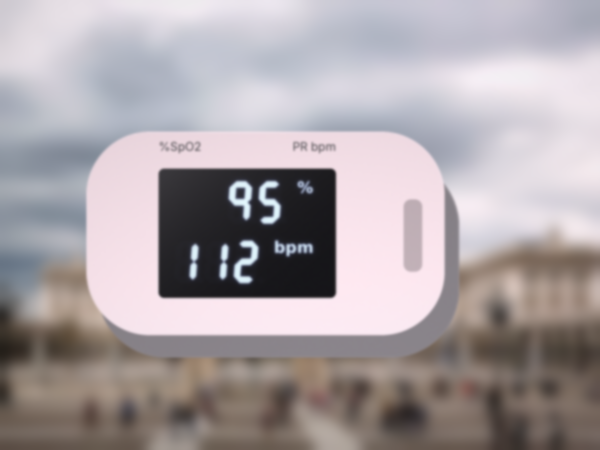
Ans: **95** %
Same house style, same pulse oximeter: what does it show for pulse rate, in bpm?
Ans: **112** bpm
